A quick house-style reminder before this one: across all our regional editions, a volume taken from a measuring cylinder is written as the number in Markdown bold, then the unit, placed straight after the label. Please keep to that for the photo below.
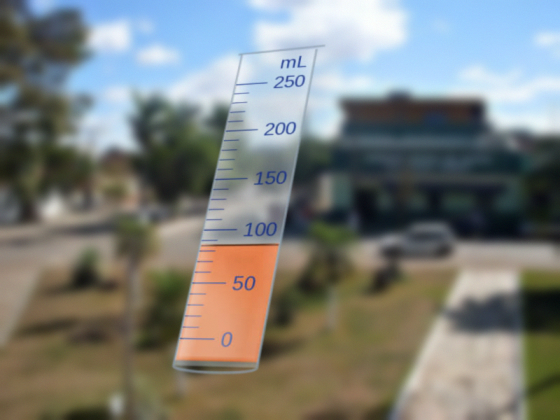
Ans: **85** mL
